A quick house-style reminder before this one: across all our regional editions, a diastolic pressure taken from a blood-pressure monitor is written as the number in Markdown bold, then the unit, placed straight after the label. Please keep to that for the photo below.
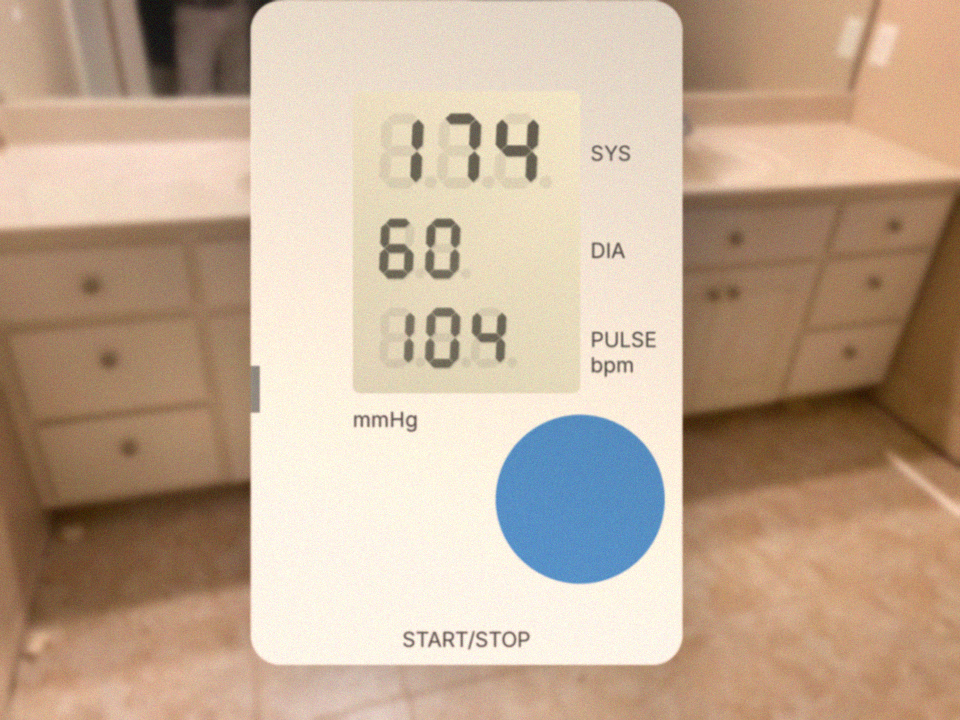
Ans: **60** mmHg
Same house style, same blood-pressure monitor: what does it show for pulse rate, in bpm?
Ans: **104** bpm
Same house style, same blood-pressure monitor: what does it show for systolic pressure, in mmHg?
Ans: **174** mmHg
